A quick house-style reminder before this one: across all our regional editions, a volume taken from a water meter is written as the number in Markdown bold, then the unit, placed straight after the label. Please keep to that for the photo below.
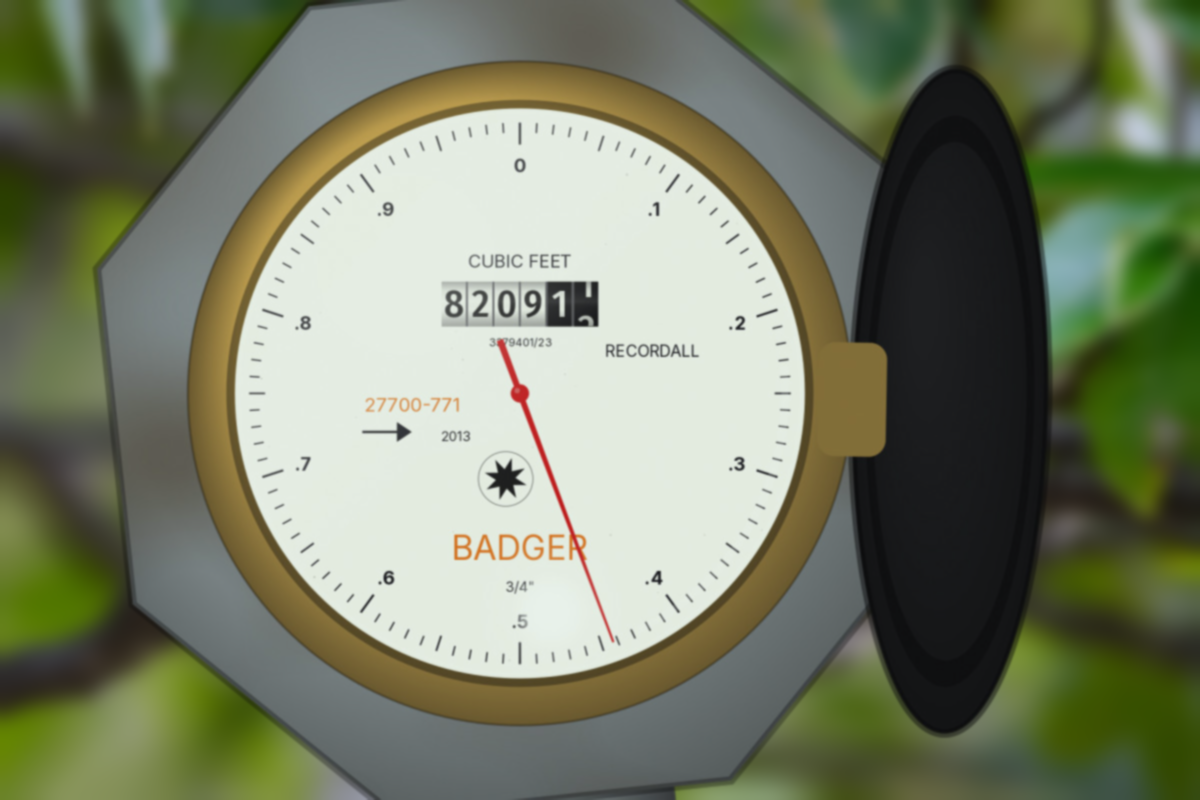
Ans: **820911.44** ft³
